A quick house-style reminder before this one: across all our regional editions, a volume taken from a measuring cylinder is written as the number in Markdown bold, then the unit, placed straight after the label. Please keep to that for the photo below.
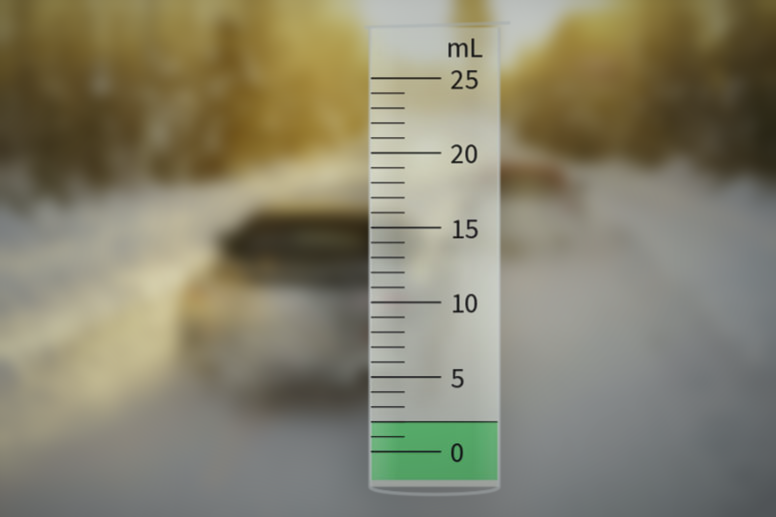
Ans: **2** mL
